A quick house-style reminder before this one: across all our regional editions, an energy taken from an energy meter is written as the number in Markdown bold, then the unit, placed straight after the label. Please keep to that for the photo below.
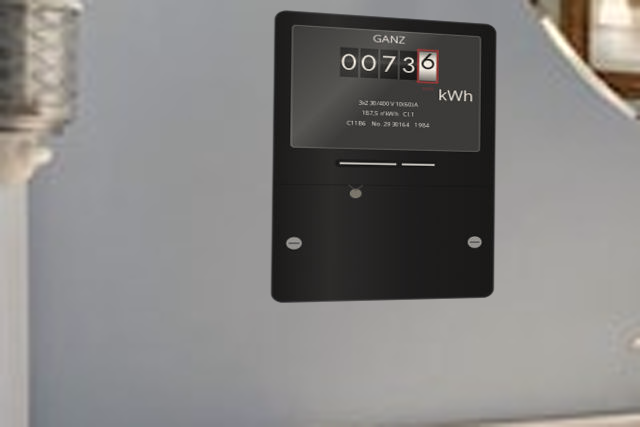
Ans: **73.6** kWh
